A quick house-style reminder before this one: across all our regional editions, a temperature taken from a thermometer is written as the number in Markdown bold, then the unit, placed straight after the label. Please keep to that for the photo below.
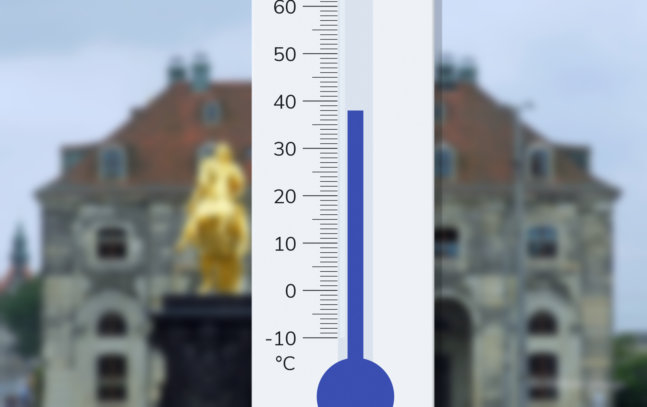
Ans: **38** °C
